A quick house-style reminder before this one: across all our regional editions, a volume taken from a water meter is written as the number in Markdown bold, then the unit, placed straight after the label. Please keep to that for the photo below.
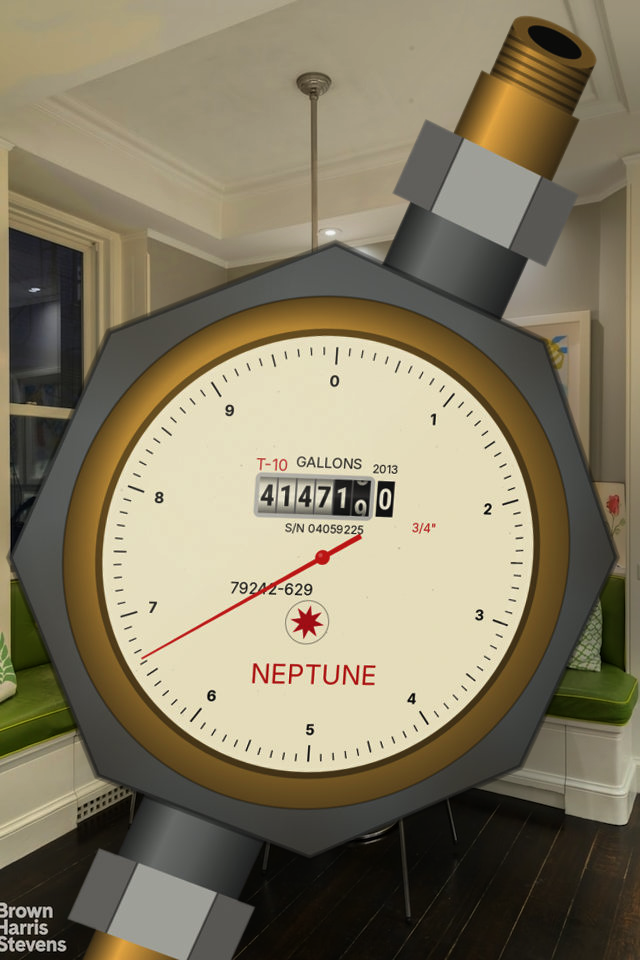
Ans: **4147186.6** gal
